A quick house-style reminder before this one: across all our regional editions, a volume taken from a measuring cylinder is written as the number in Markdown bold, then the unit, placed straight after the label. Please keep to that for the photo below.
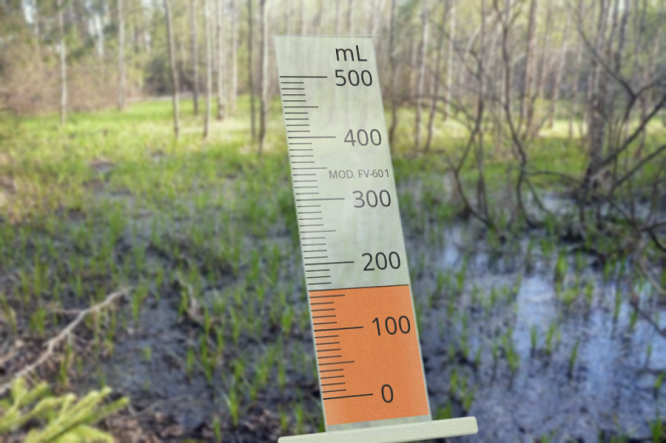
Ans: **160** mL
